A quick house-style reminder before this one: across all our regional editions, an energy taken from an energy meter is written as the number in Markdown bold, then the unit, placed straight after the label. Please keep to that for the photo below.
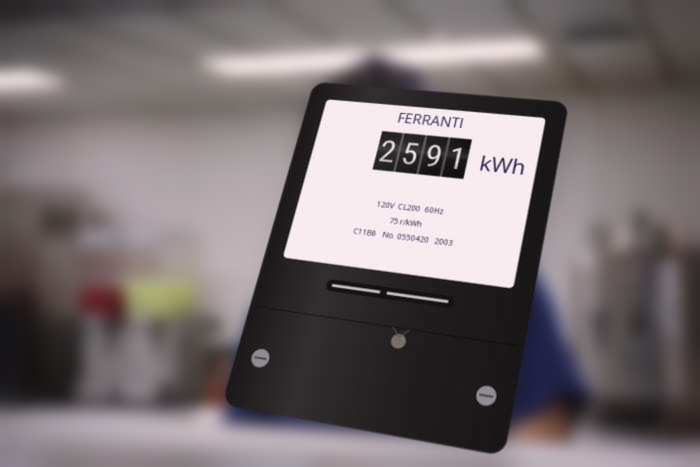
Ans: **2591** kWh
